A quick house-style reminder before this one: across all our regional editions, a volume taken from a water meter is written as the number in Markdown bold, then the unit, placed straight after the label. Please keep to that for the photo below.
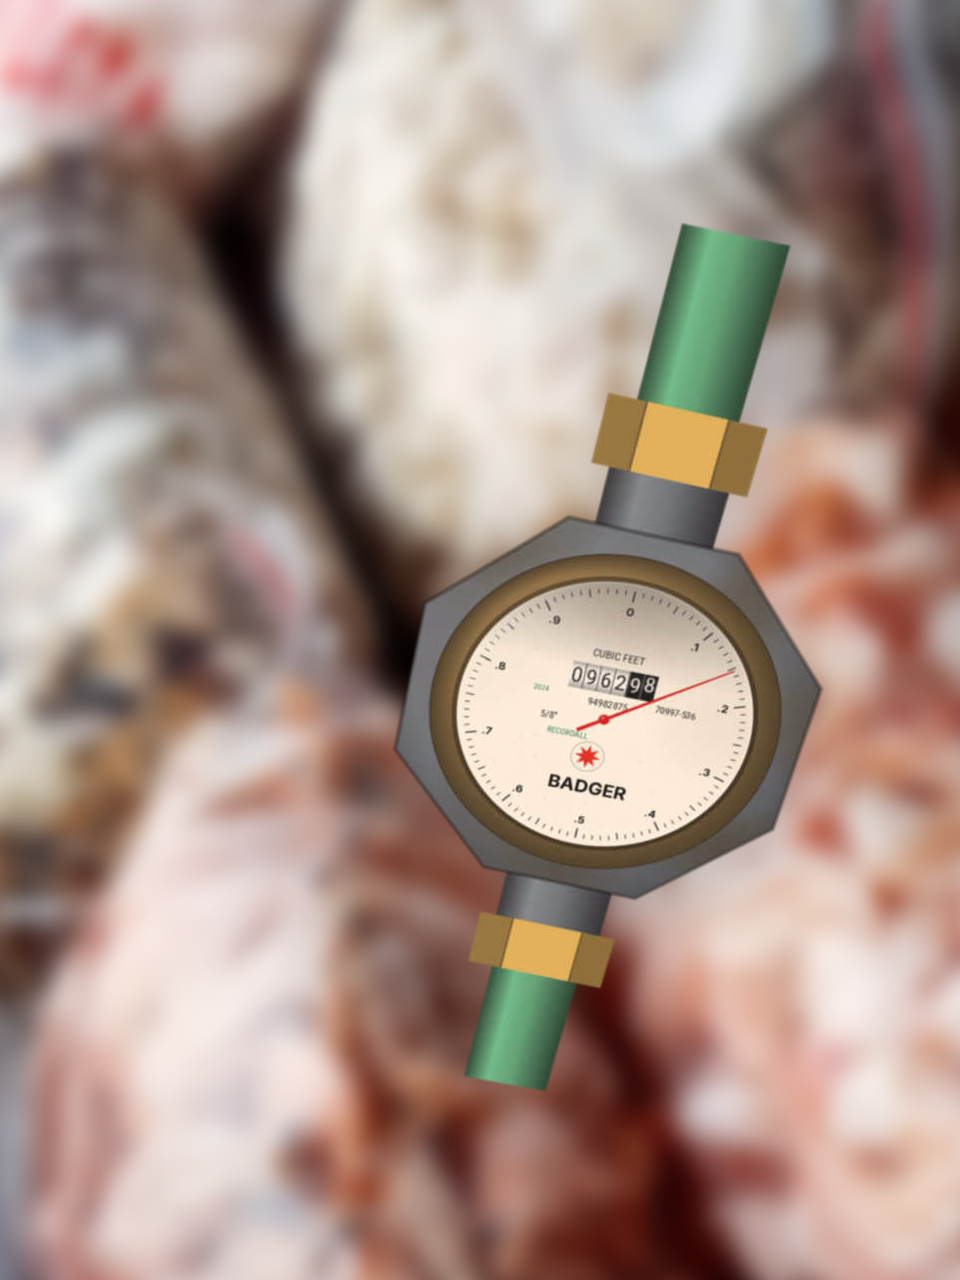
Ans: **96298.15** ft³
